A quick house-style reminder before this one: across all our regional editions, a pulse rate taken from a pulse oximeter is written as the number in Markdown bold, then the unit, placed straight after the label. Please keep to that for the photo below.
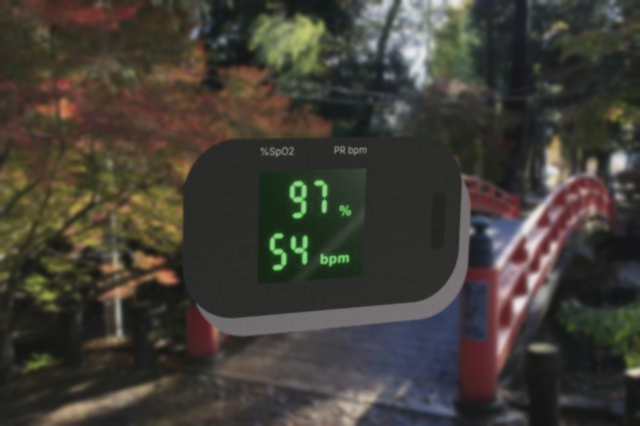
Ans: **54** bpm
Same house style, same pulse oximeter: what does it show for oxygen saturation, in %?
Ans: **97** %
